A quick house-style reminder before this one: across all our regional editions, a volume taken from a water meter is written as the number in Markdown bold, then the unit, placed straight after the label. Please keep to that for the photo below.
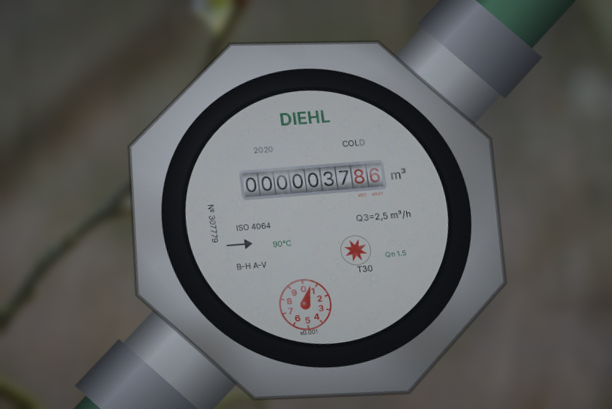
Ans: **37.860** m³
